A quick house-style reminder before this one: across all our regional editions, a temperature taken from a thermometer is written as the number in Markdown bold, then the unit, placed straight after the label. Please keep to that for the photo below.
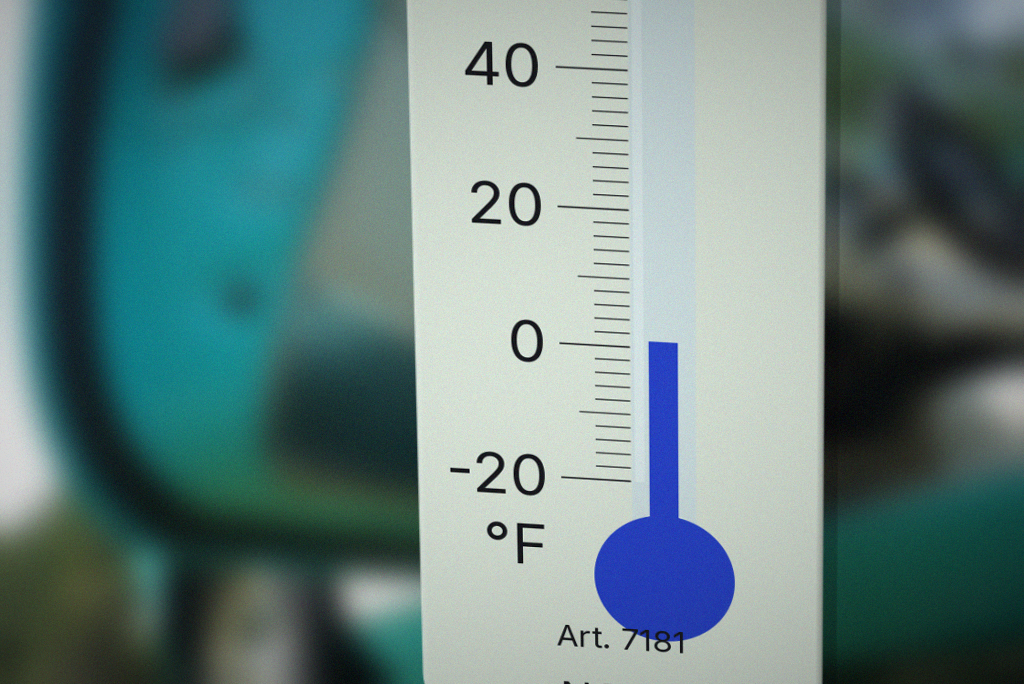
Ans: **1** °F
